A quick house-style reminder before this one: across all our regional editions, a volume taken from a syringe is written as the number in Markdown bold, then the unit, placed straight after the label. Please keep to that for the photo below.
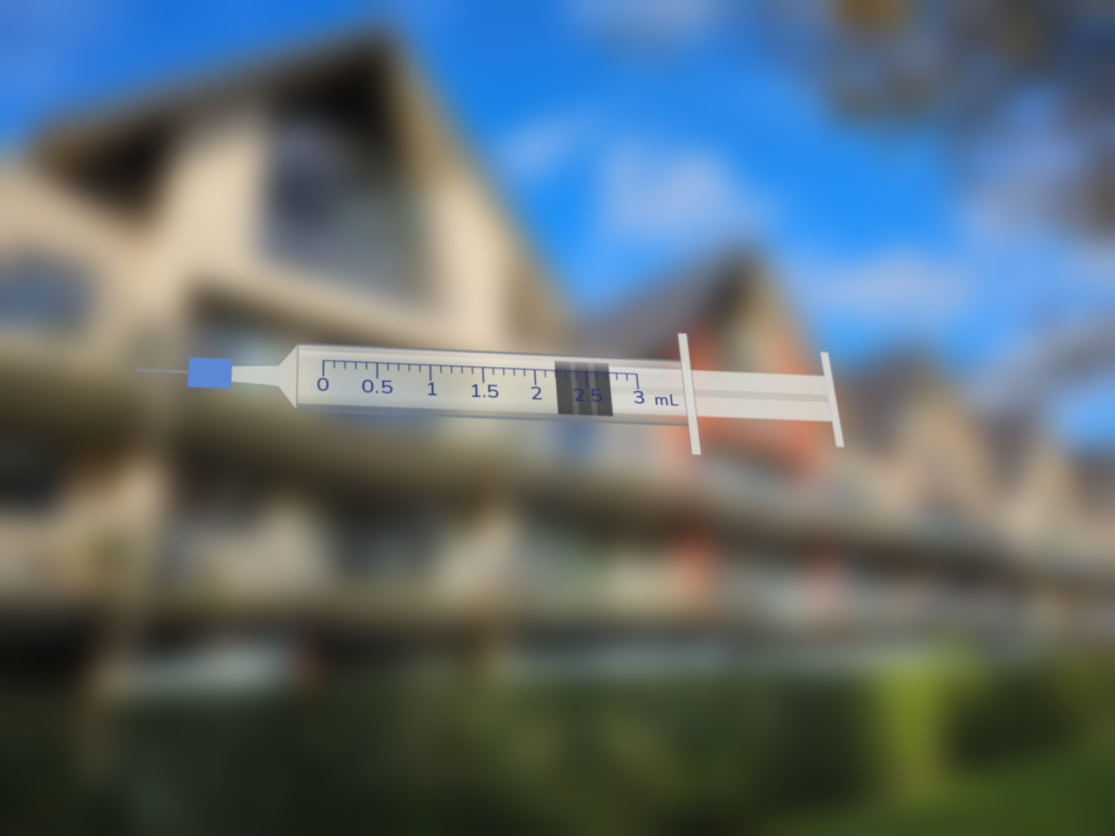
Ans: **2.2** mL
